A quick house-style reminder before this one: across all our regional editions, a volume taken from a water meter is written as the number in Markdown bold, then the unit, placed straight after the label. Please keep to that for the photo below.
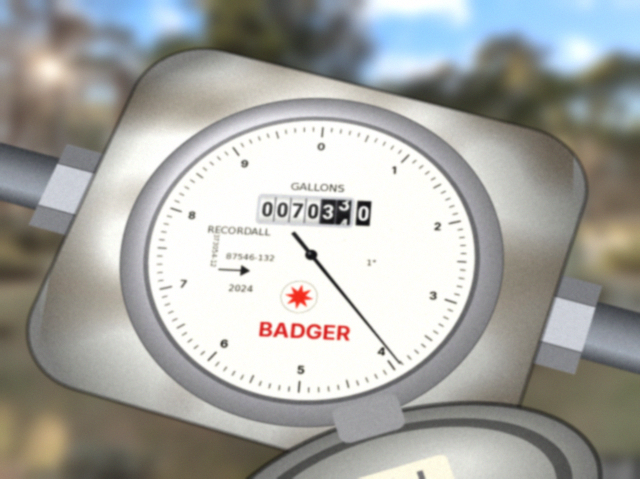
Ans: **70333.9** gal
